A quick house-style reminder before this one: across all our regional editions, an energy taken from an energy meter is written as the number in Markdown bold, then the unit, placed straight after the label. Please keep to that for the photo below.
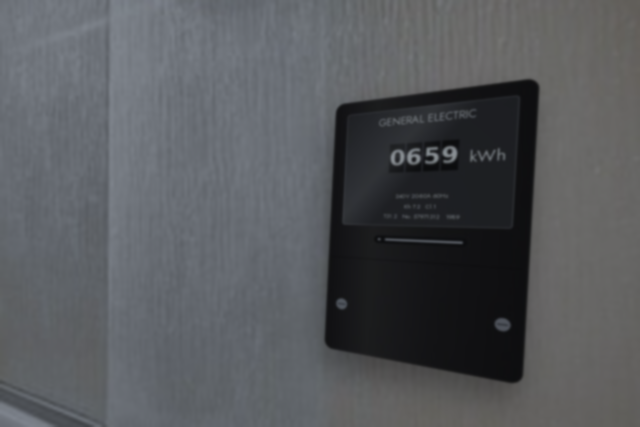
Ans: **659** kWh
